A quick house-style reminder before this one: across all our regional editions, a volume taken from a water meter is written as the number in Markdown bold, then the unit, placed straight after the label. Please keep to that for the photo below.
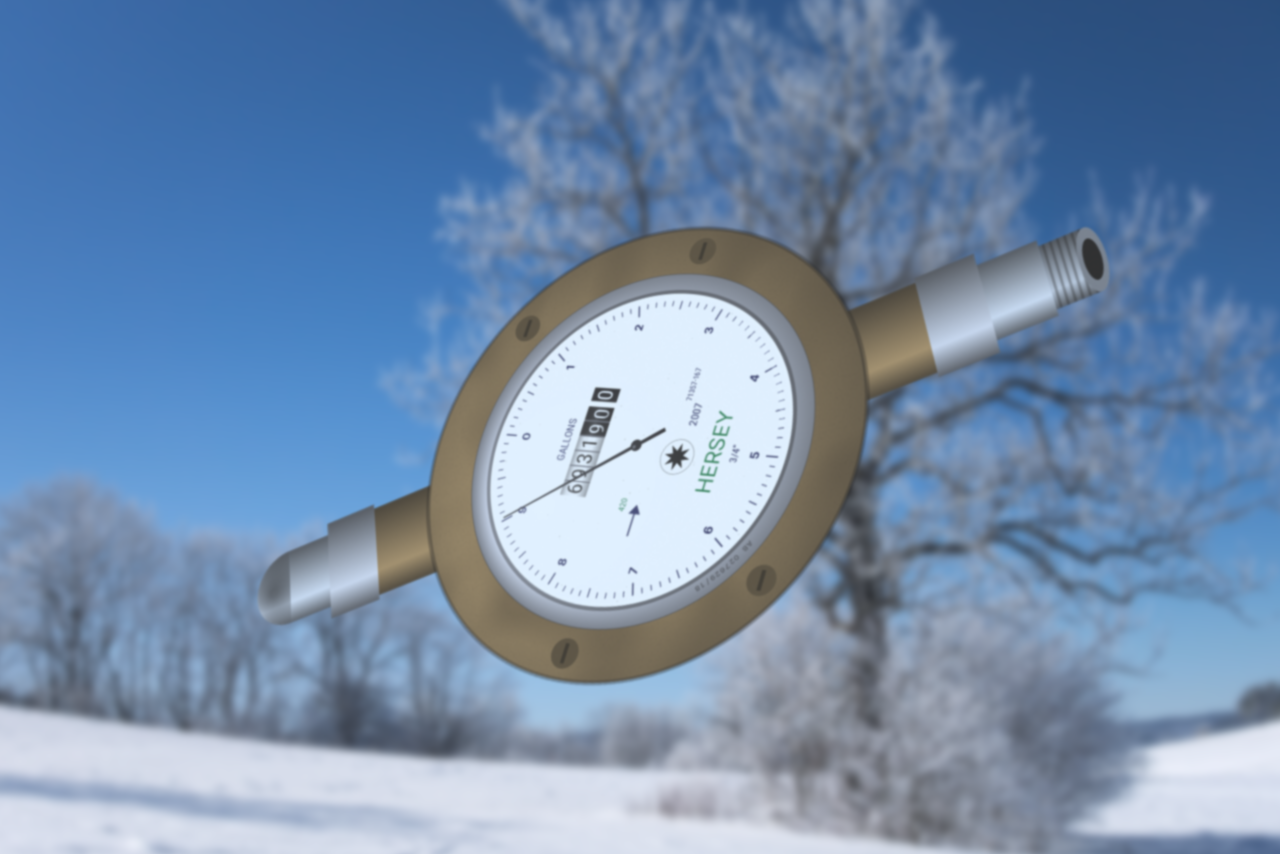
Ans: **6931899.0** gal
